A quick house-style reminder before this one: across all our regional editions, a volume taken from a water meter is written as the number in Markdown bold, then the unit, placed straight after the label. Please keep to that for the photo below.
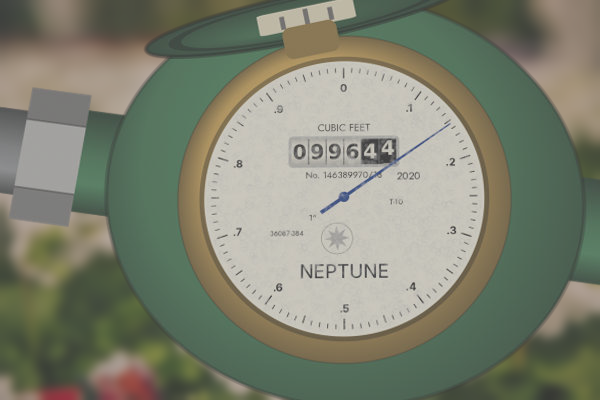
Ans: **99644.15** ft³
